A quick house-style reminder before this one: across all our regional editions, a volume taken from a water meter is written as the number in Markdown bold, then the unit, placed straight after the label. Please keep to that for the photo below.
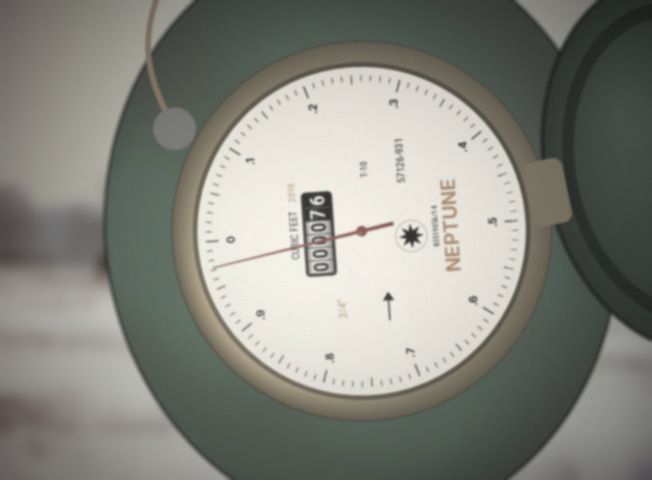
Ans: **75.97** ft³
